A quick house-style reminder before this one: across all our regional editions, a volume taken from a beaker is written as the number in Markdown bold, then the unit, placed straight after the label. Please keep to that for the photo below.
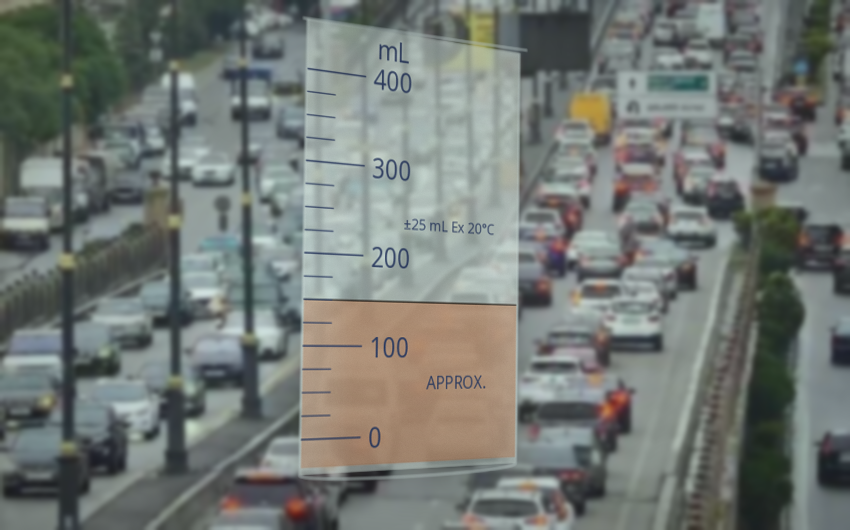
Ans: **150** mL
